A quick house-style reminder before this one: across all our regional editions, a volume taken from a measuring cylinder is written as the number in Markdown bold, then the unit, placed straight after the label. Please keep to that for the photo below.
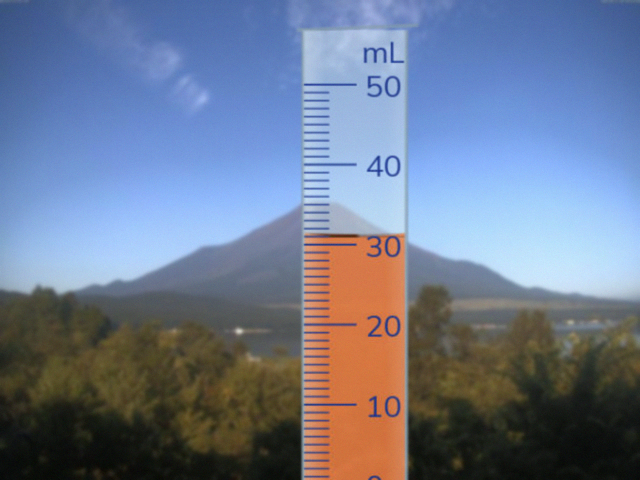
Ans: **31** mL
